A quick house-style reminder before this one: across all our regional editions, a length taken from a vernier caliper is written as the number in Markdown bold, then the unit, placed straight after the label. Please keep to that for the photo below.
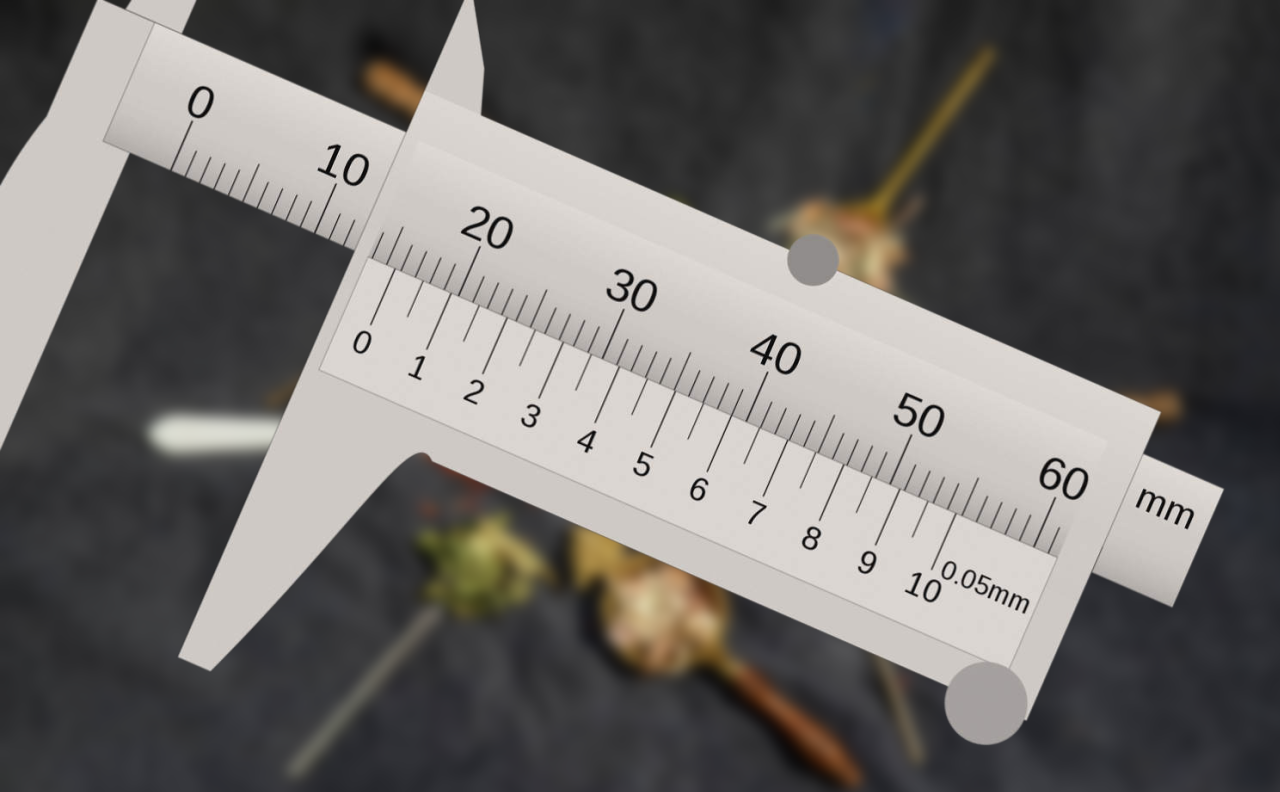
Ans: **15.6** mm
